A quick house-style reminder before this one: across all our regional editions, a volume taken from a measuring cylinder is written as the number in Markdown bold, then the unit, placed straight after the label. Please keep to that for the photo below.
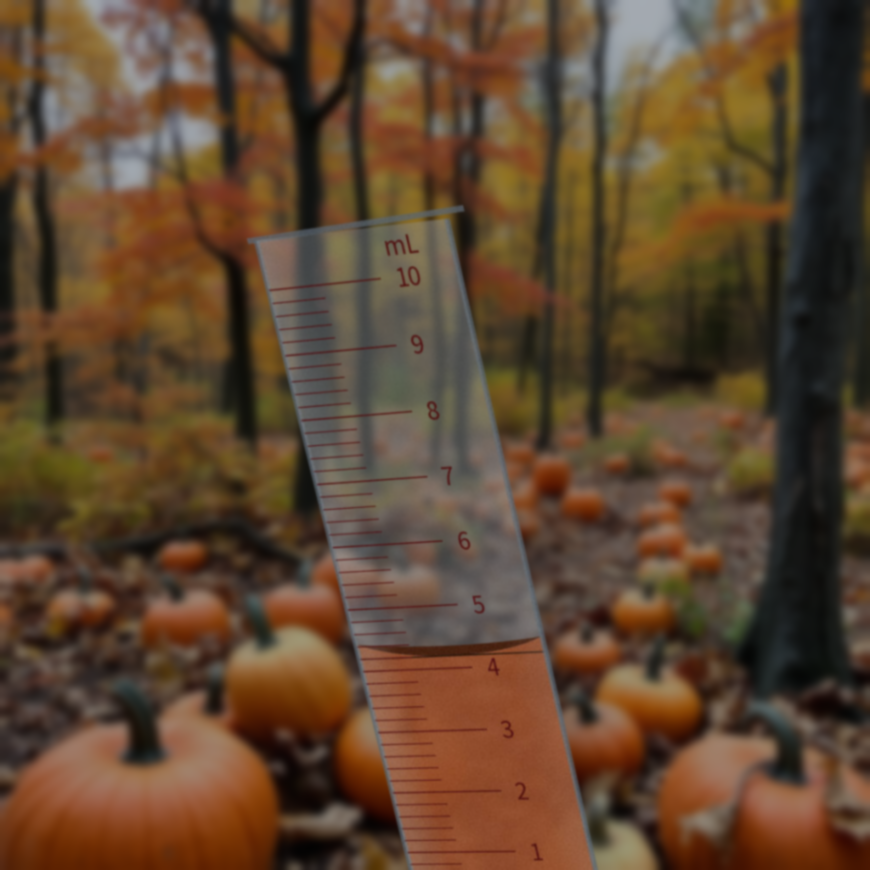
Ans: **4.2** mL
